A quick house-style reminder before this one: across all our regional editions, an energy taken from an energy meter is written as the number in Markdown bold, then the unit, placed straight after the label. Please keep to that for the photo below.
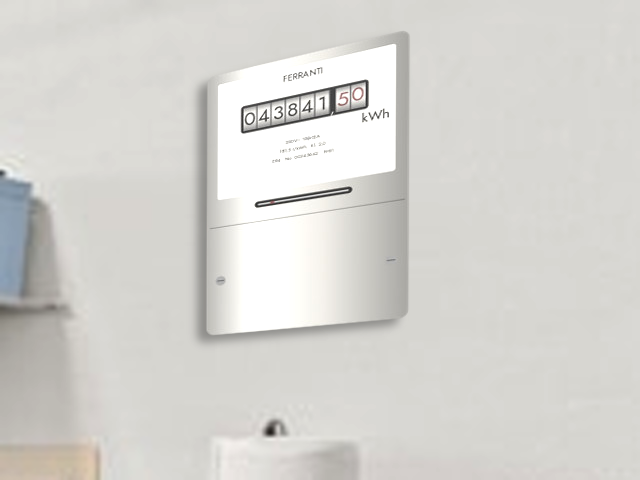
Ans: **43841.50** kWh
